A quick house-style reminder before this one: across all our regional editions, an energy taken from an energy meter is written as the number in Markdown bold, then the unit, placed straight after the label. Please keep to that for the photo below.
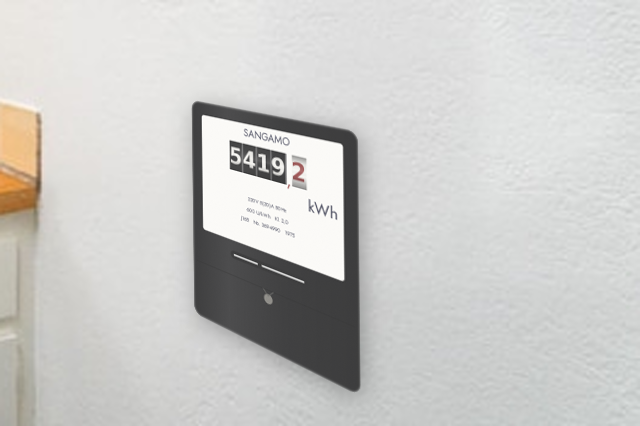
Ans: **5419.2** kWh
